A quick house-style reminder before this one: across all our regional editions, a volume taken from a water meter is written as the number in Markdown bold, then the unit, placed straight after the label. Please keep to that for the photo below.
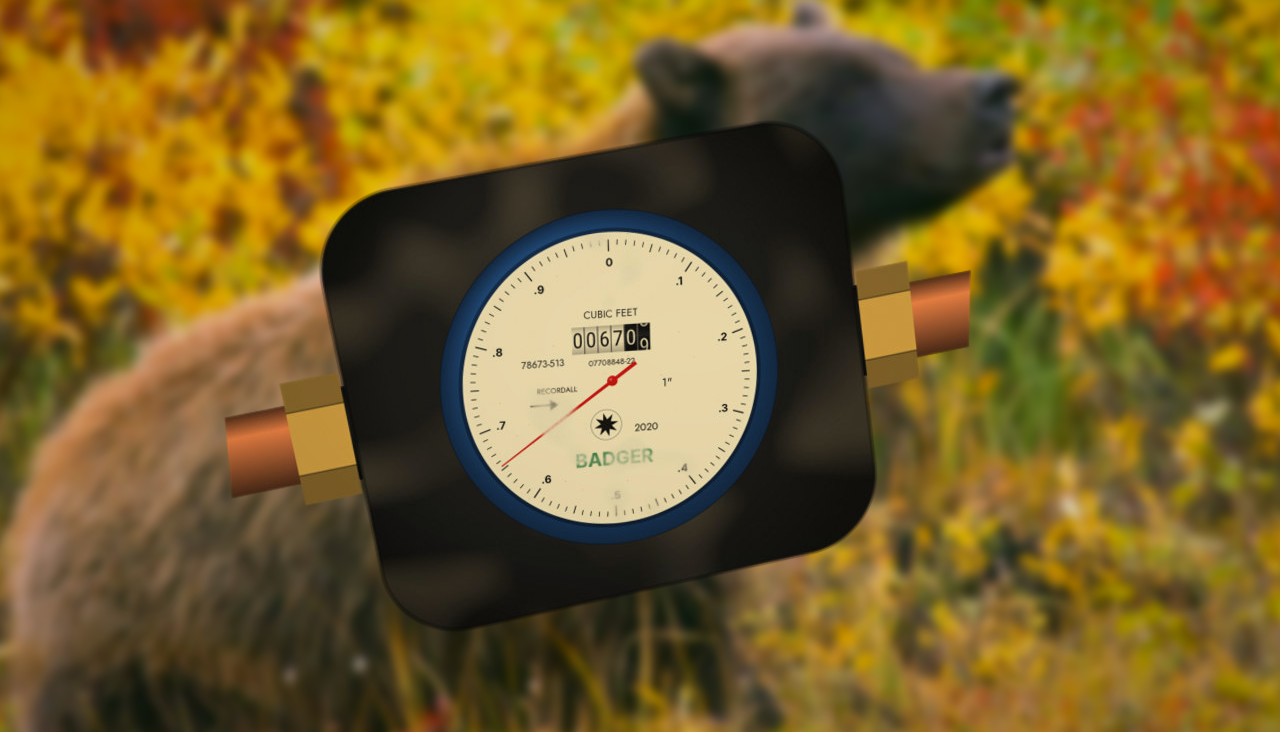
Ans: **6708.65** ft³
